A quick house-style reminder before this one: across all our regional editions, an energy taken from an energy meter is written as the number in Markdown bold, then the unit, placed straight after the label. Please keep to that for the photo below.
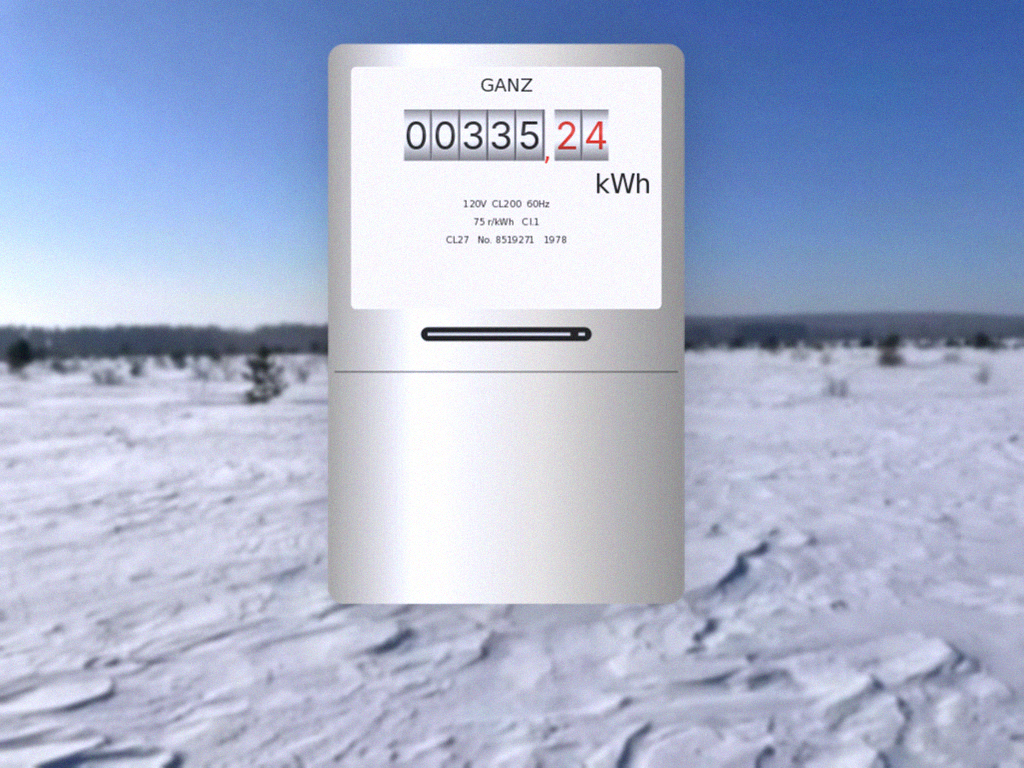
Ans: **335.24** kWh
